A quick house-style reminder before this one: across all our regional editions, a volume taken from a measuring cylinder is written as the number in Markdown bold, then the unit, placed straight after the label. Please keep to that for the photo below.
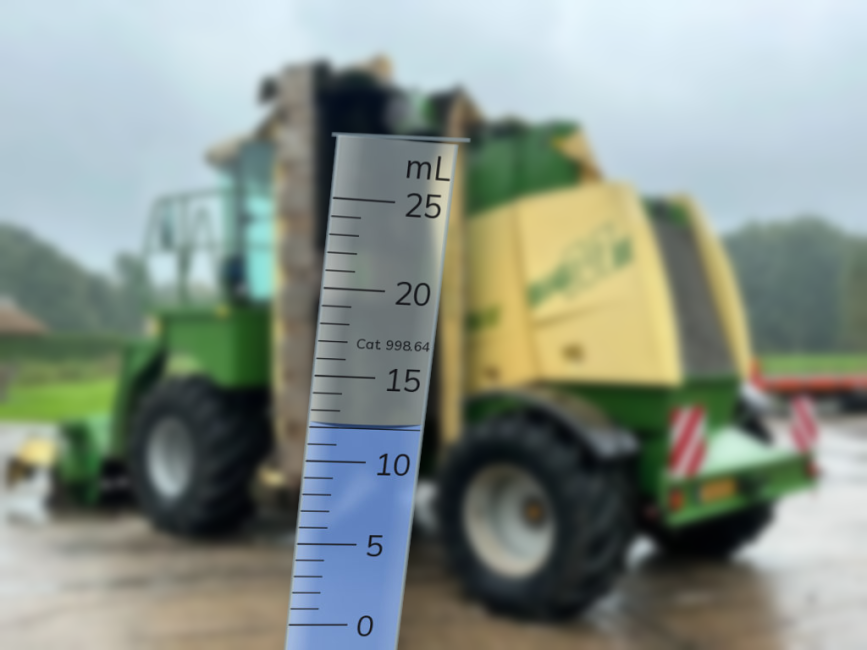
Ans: **12** mL
